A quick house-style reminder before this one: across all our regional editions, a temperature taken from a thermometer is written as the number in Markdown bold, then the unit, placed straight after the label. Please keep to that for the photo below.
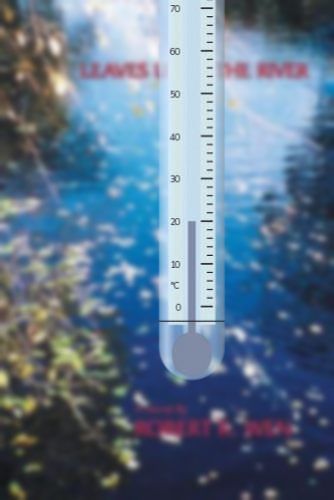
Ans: **20** °C
